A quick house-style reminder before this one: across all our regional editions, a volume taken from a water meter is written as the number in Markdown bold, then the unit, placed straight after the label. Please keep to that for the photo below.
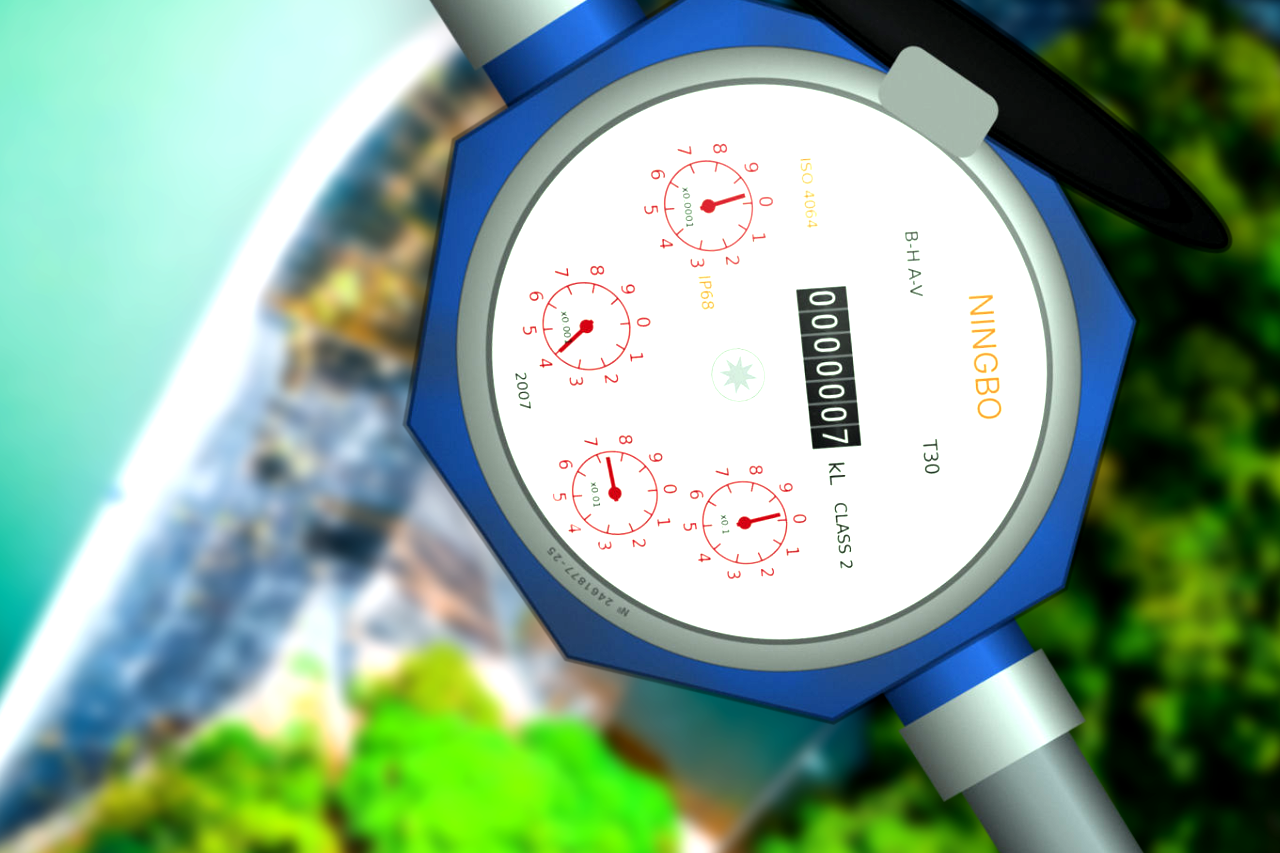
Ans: **6.9739** kL
